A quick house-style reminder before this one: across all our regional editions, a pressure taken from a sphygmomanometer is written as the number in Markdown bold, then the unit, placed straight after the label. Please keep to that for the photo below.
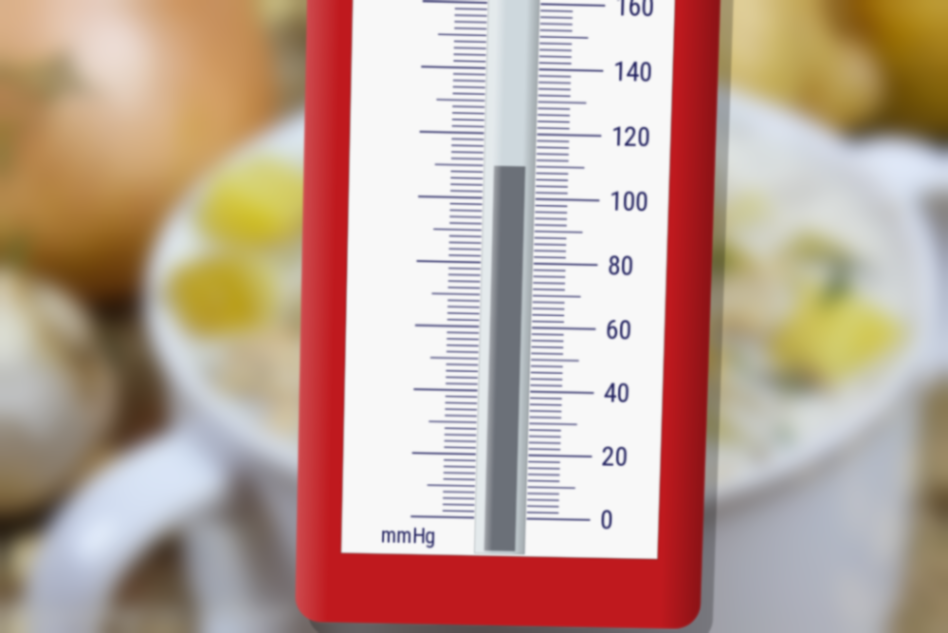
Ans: **110** mmHg
